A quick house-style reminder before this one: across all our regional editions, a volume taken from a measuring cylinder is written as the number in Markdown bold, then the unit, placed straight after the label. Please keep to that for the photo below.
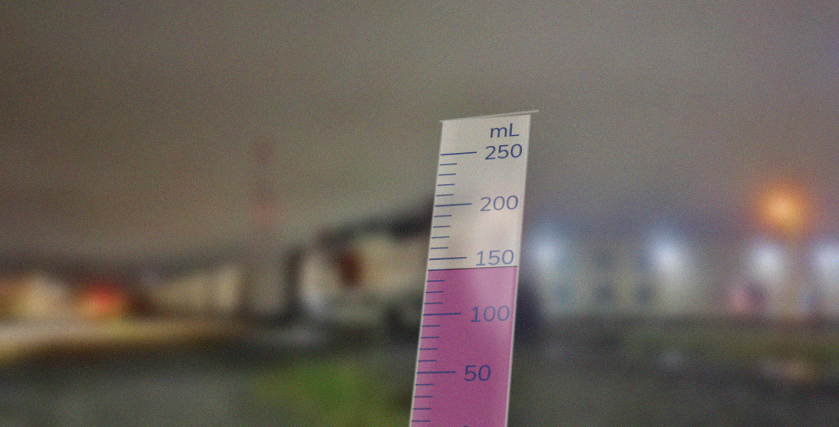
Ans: **140** mL
